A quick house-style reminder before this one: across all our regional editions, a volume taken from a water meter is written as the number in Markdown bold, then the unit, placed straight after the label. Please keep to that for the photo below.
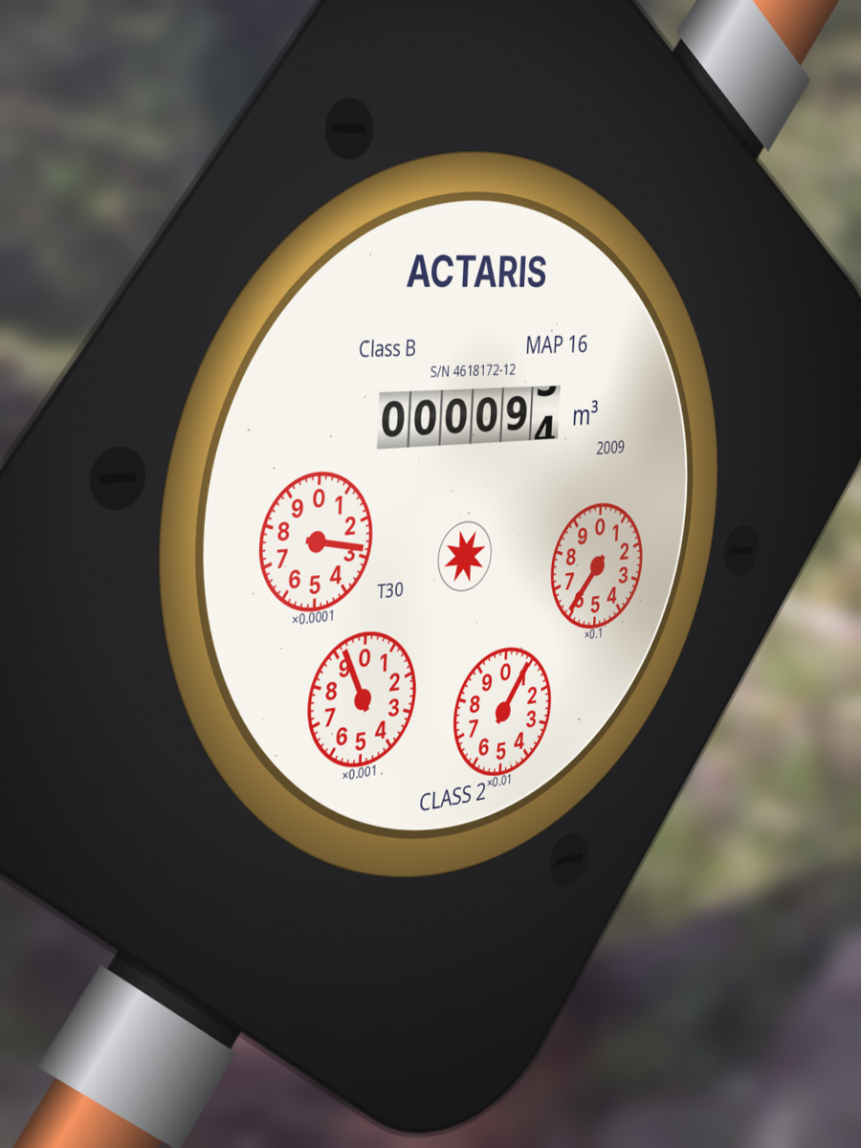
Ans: **93.6092** m³
